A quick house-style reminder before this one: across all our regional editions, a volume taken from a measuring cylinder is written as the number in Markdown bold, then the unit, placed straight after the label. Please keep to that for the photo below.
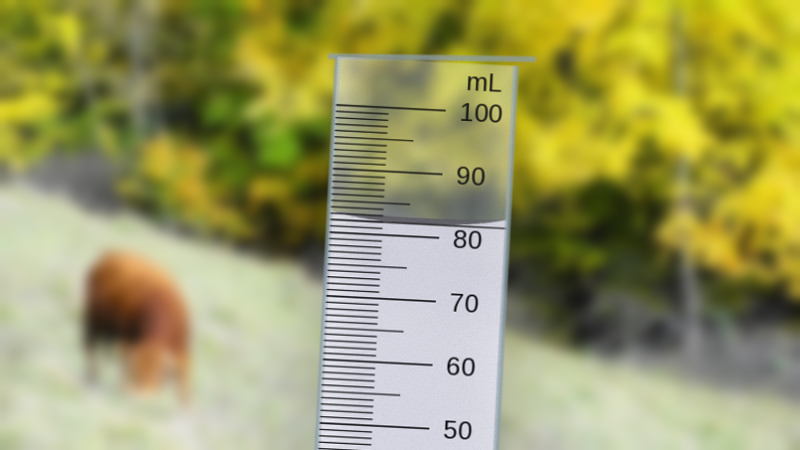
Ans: **82** mL
